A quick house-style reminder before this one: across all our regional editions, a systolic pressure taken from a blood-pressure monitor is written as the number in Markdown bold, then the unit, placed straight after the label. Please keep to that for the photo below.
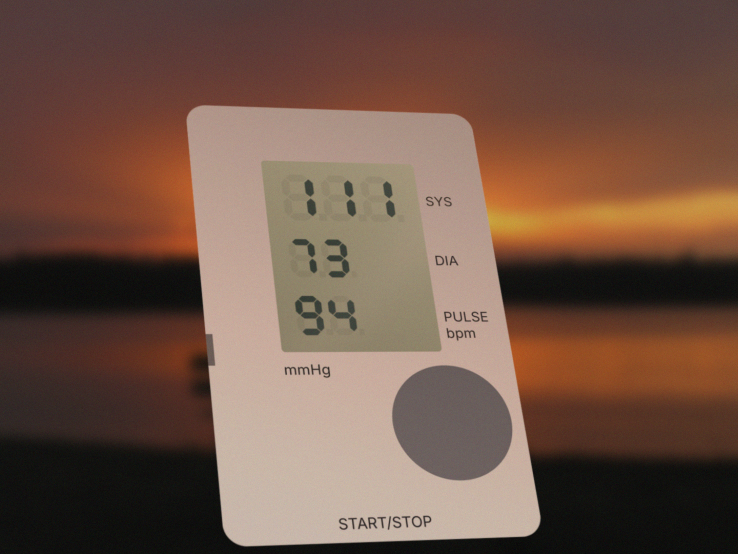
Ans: **111** mmHg
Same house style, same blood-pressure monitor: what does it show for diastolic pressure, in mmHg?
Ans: **73** mmHg
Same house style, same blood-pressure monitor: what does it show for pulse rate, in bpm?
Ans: **94** bpm
